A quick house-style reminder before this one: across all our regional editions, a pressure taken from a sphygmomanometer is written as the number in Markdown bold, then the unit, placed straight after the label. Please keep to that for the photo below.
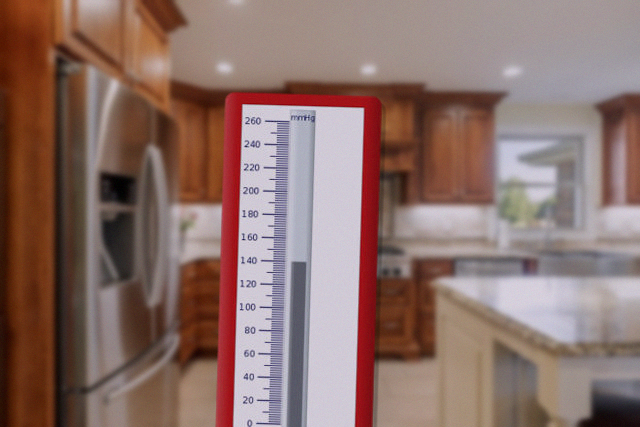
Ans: **140** mmHg
